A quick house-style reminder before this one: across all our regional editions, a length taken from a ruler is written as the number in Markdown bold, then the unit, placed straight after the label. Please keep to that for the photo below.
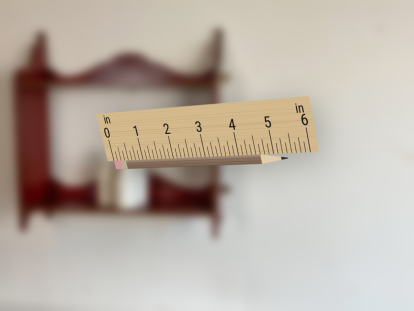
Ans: **5.375** in
